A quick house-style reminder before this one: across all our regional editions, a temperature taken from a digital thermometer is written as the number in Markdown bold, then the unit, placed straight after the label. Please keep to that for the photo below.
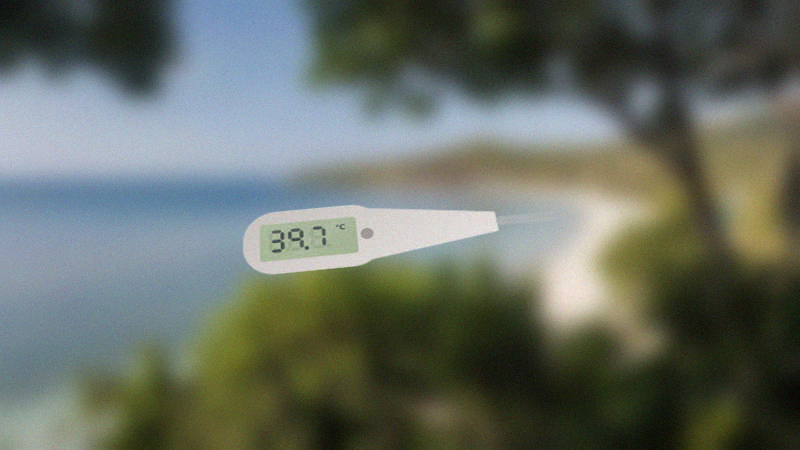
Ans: **39.7** °C
